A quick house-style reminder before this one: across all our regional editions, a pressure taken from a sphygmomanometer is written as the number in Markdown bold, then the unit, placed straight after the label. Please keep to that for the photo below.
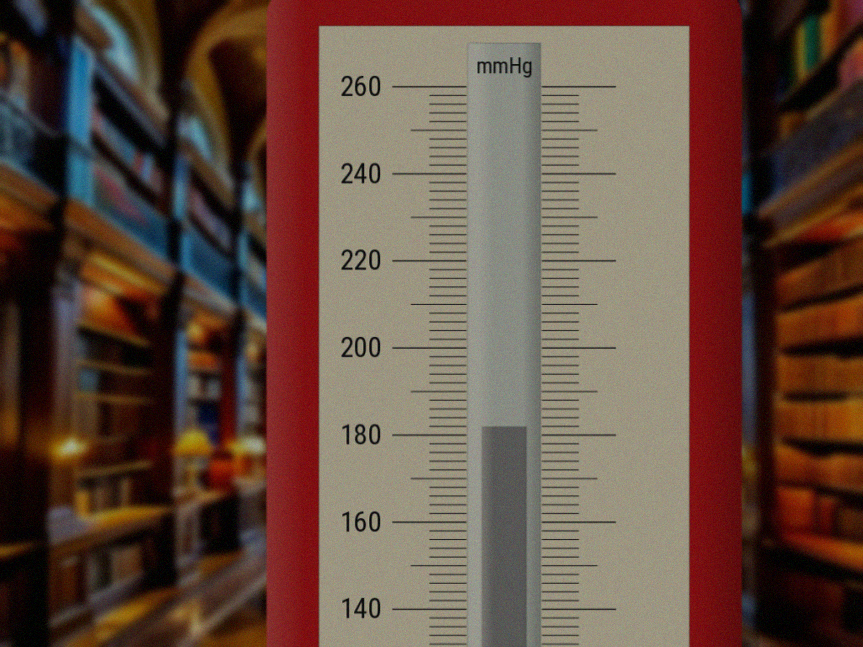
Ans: **182** mmHg
